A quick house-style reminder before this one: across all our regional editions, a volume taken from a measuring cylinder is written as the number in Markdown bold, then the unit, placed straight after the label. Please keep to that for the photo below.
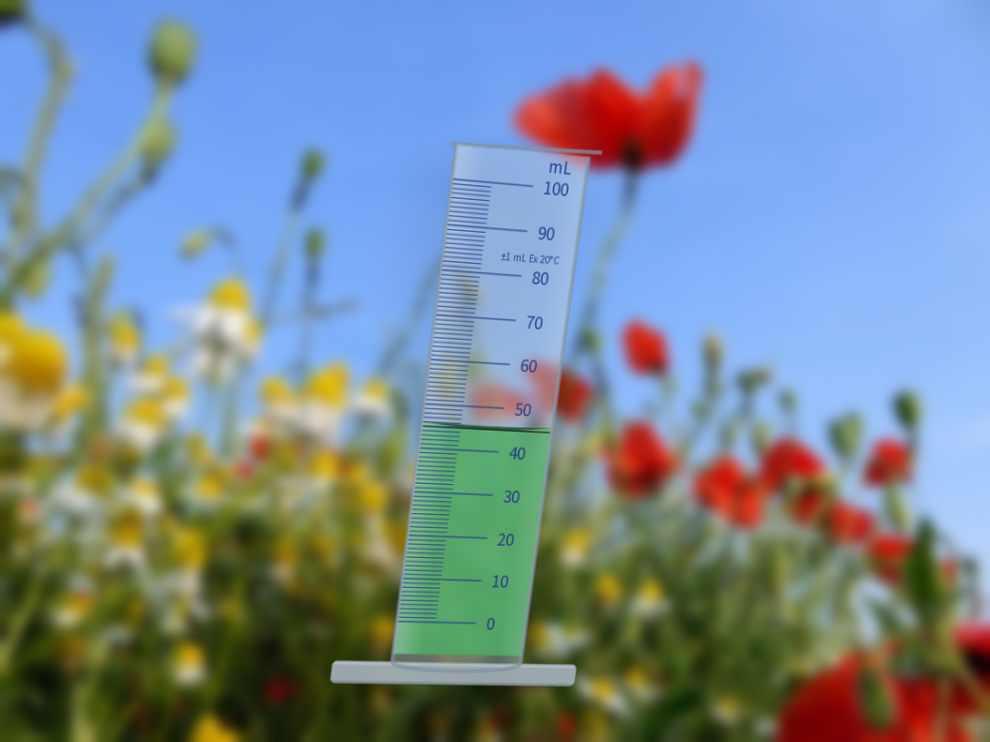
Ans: **45** mL
